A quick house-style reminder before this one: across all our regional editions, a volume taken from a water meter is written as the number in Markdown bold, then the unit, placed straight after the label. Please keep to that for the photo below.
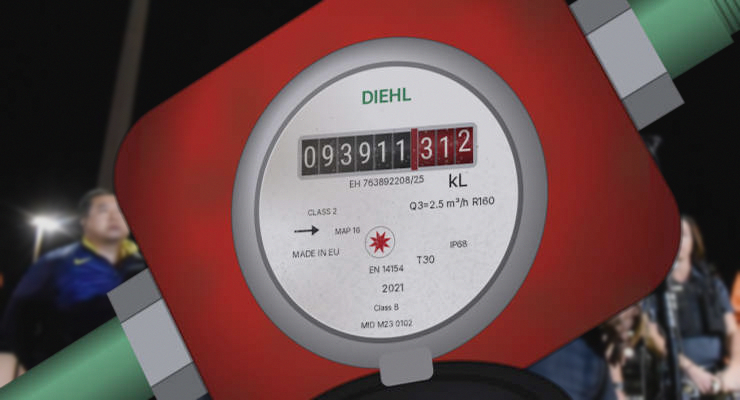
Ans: **93911.312** kL
